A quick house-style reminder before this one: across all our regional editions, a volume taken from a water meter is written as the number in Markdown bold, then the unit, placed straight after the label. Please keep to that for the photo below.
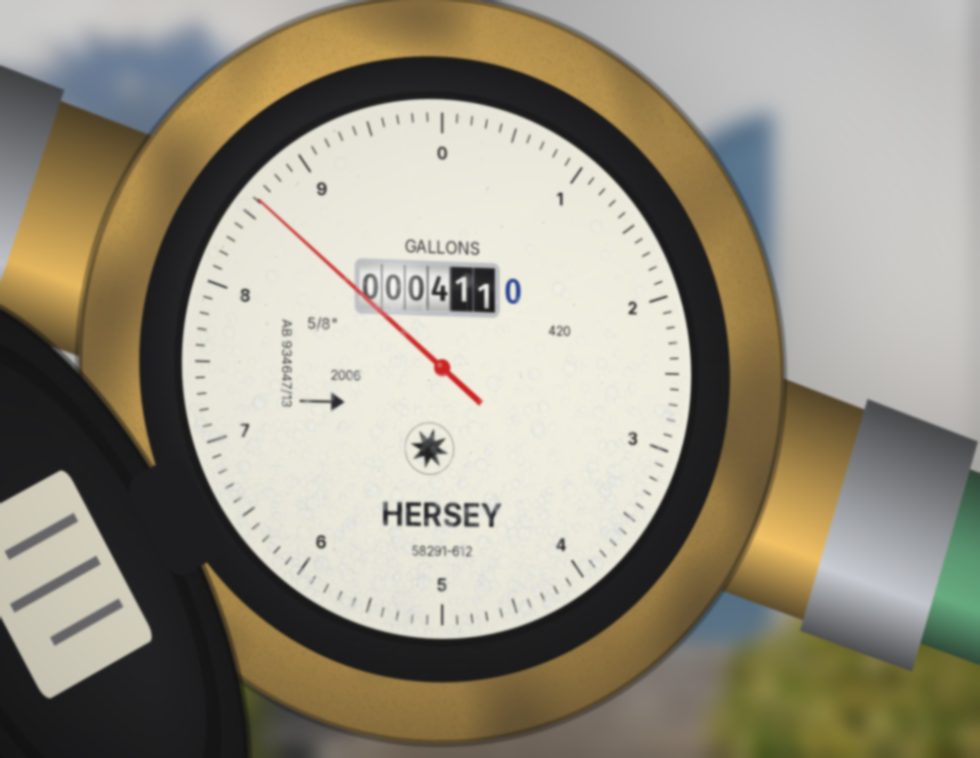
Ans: **4108.6** gal
